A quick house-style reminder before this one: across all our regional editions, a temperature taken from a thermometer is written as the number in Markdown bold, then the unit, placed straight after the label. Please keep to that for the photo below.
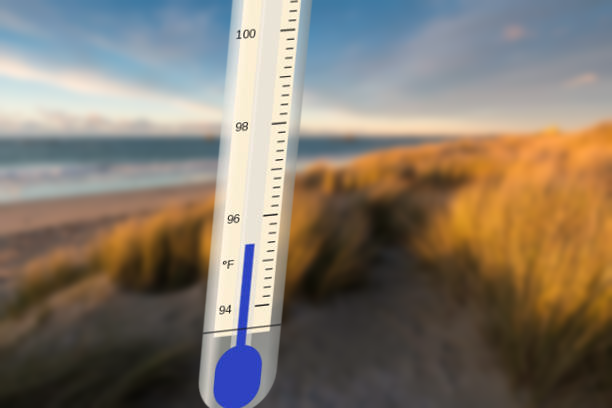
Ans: **95.4** °F
